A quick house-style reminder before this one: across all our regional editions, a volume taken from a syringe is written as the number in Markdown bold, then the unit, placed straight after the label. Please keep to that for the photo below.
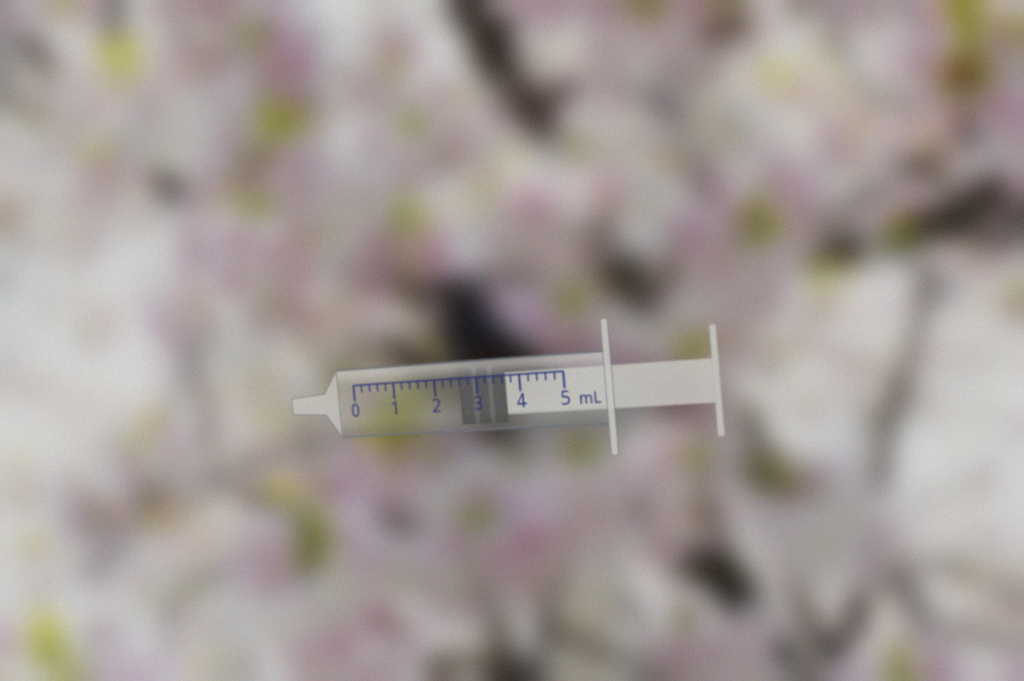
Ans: **2.6** mL
